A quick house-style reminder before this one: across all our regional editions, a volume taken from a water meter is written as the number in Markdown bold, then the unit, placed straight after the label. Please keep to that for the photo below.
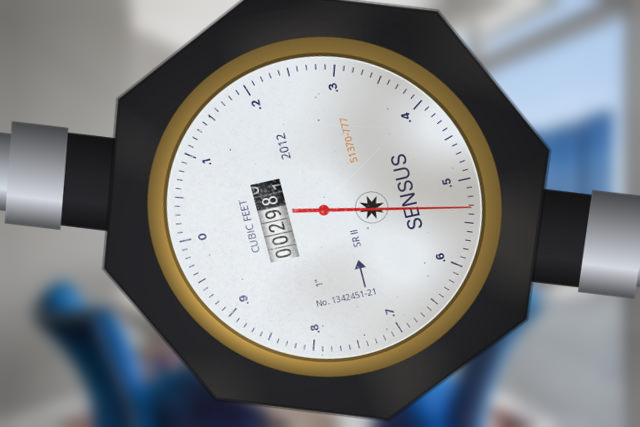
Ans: **2980.53** ft³
